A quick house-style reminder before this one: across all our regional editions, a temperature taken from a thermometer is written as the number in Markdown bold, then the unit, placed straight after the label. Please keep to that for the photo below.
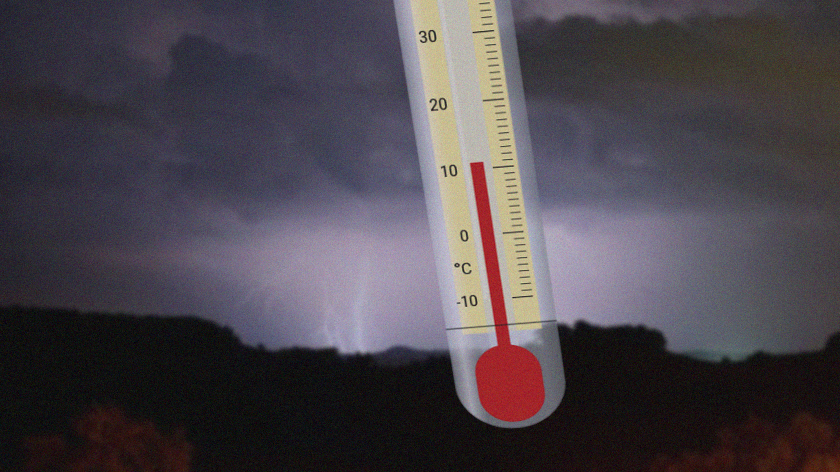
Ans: **11** °C
